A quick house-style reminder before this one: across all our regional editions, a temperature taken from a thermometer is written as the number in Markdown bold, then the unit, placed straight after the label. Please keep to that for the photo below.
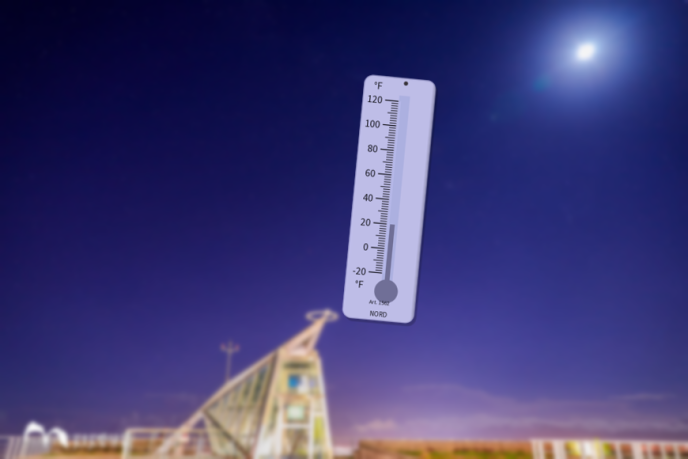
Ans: **20** °F
